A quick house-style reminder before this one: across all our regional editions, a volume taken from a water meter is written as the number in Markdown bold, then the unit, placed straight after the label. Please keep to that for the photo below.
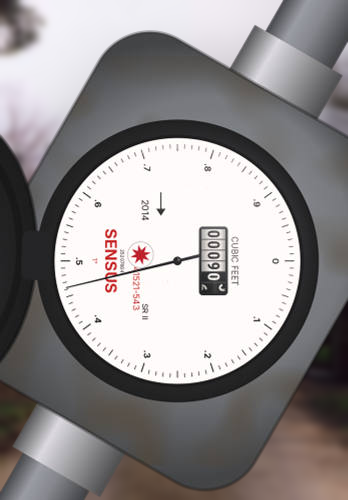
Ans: **905.46** ft³
